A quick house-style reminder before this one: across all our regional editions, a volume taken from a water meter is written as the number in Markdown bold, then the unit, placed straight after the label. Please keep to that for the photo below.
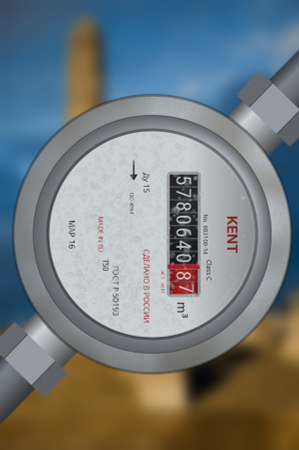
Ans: **5780640.87** m³
